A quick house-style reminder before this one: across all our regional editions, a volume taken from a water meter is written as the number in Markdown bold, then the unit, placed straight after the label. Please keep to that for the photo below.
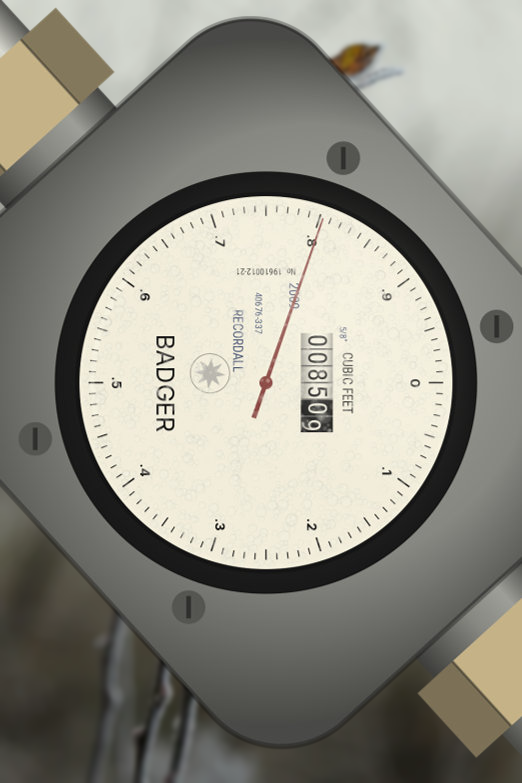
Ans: **8508.80** ft³
